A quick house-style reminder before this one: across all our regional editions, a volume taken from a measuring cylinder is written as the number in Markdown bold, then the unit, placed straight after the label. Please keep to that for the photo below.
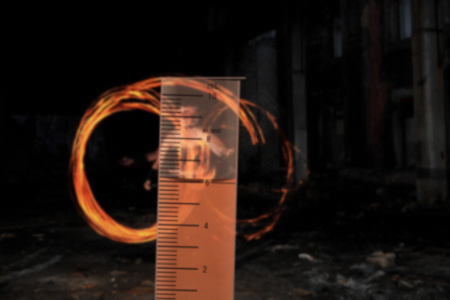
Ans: **6** mL
